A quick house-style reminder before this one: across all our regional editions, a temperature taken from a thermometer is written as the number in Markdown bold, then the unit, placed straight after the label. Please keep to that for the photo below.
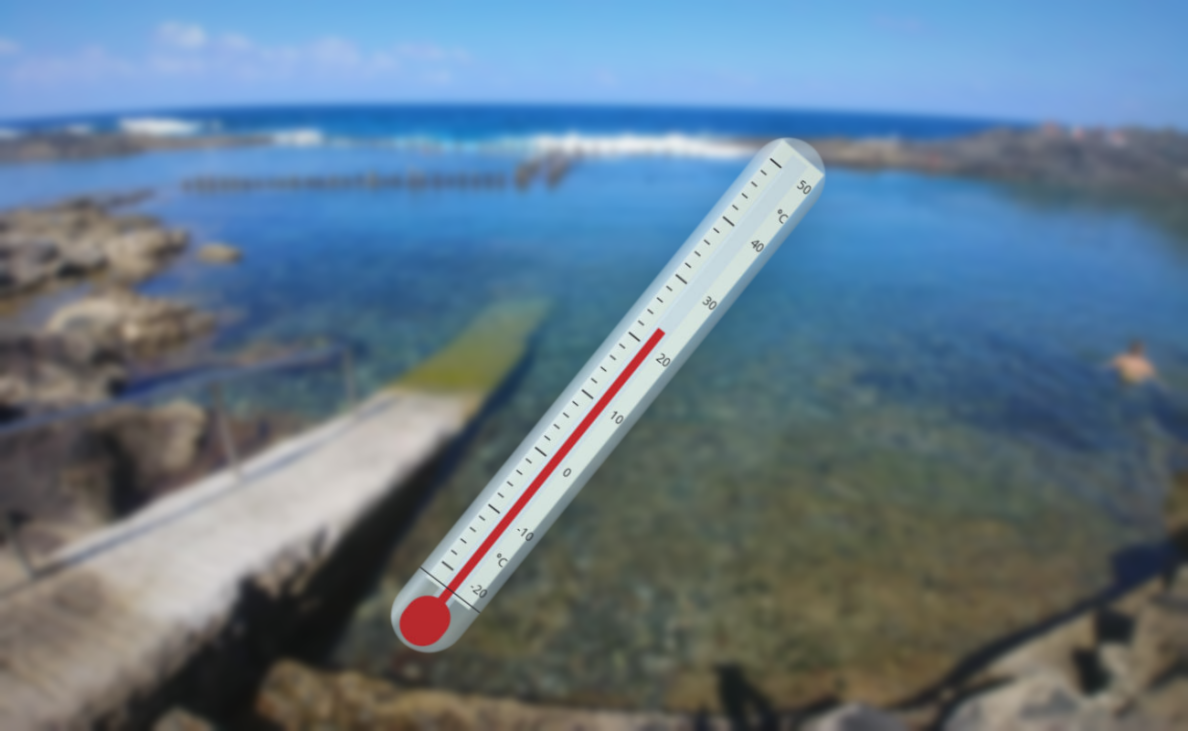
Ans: **23** °C
